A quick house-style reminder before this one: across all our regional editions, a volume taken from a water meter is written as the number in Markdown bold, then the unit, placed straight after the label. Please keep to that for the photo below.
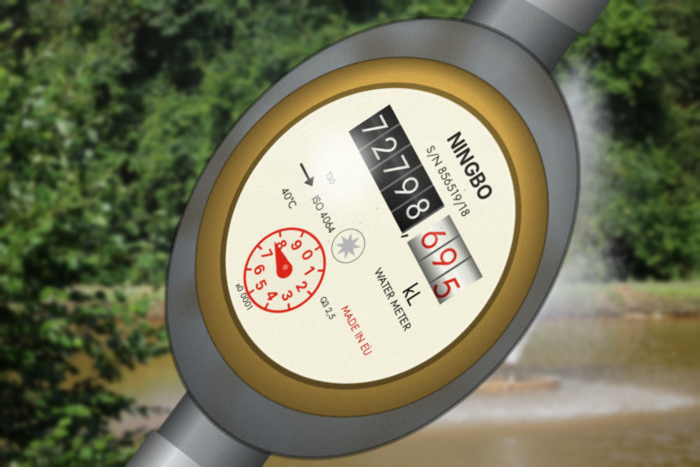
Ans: **72798.6947** kL
